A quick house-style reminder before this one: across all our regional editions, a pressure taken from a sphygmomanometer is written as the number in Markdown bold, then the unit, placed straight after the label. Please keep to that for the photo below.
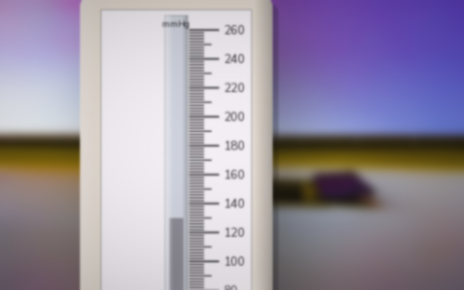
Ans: **130** mmHg
